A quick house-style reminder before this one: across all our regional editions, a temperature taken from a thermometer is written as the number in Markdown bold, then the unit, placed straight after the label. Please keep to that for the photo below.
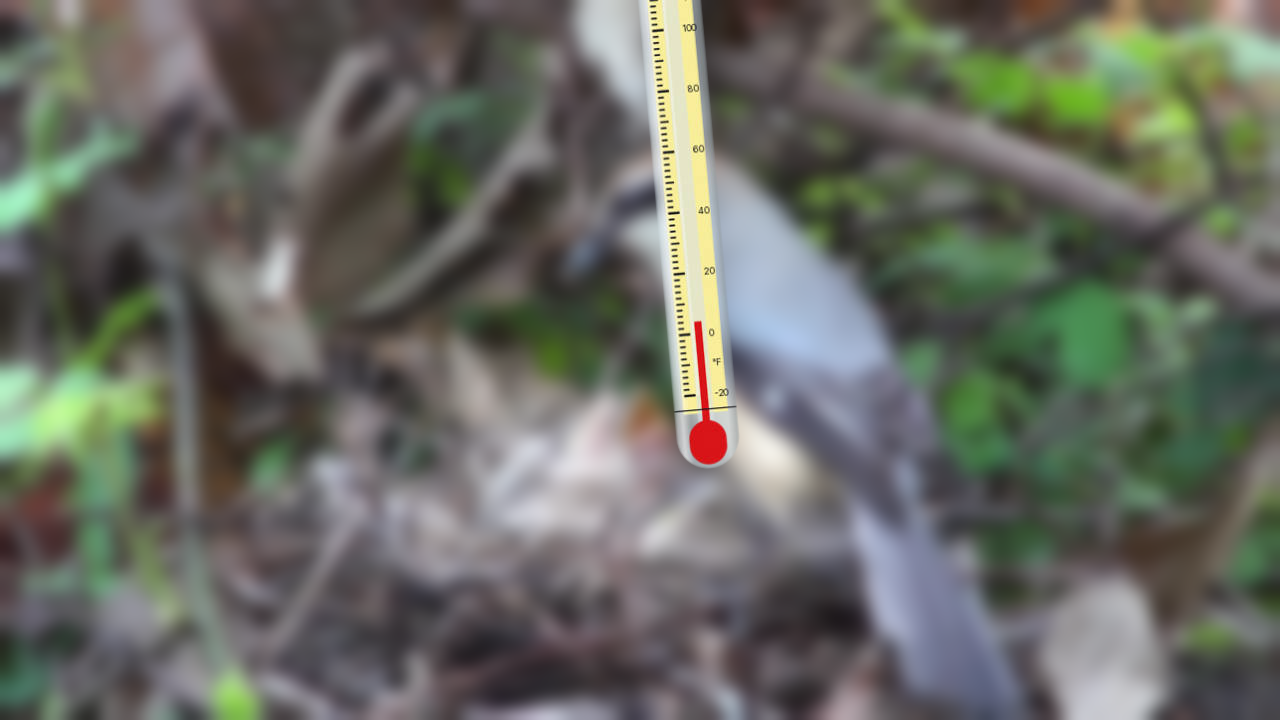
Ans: **4** °F
